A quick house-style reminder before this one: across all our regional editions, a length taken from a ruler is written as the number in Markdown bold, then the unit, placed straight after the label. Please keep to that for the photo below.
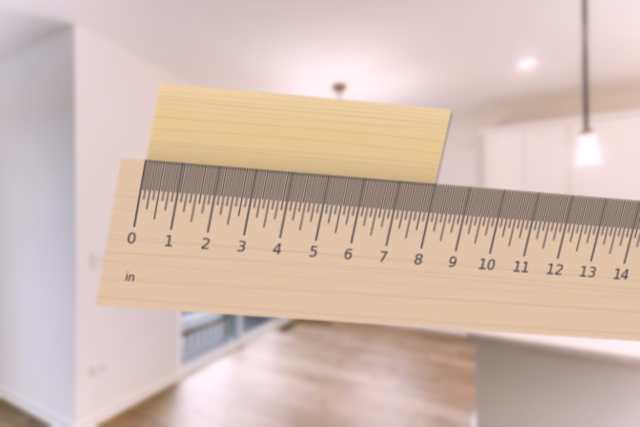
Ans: **8** in
